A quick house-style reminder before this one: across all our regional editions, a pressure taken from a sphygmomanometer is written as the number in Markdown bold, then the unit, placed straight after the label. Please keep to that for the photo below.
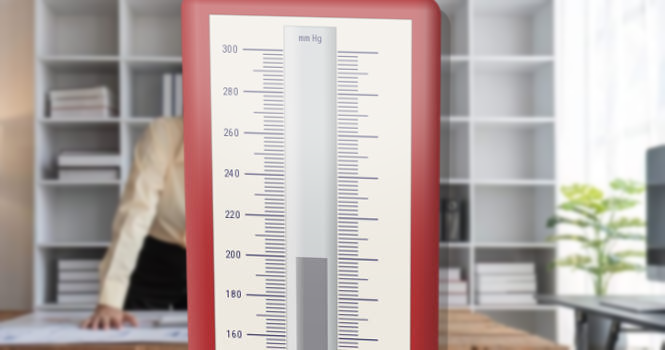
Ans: **200** mmHg
